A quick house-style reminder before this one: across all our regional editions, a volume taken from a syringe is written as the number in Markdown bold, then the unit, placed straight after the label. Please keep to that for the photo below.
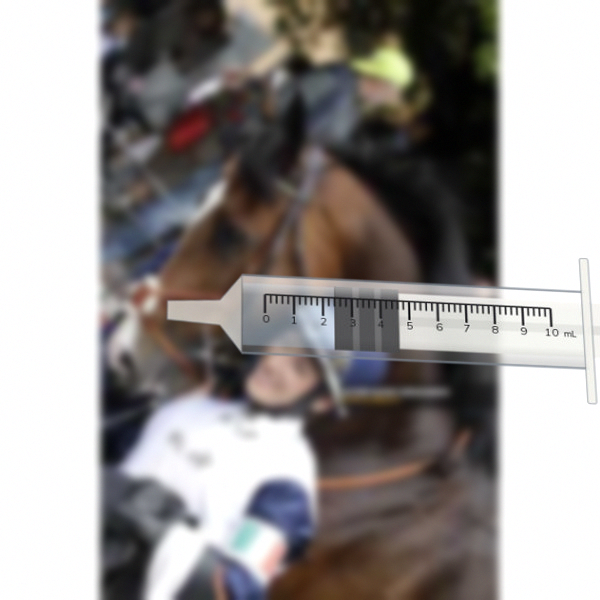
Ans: **2.4** mL
